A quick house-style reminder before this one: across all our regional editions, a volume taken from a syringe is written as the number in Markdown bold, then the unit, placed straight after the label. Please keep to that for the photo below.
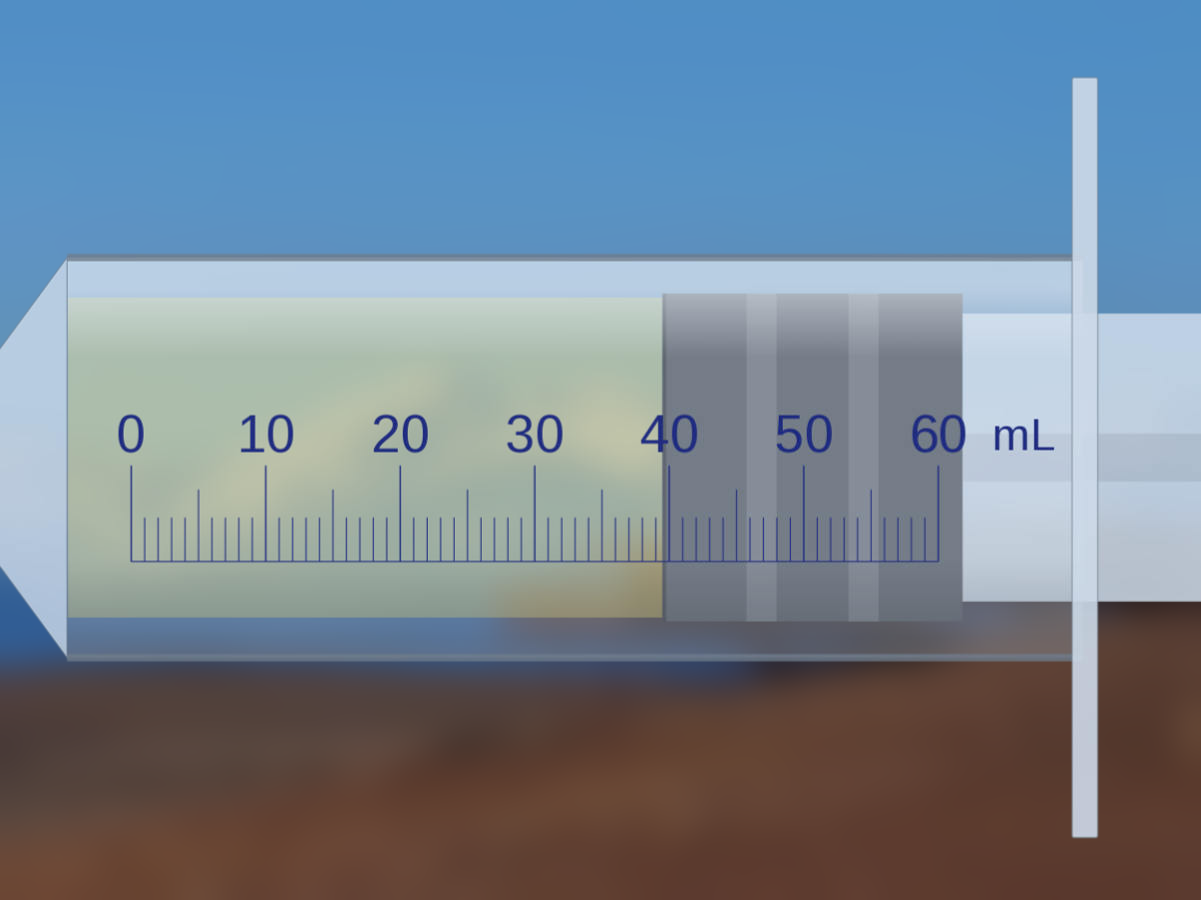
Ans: **39.5** mL
